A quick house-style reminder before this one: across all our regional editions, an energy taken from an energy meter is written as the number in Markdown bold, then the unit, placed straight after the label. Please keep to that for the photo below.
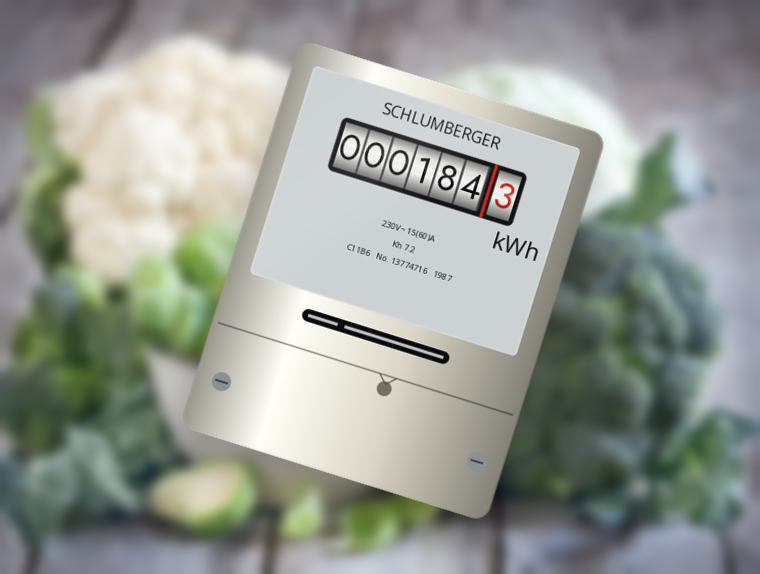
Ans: **184.3** kWh
